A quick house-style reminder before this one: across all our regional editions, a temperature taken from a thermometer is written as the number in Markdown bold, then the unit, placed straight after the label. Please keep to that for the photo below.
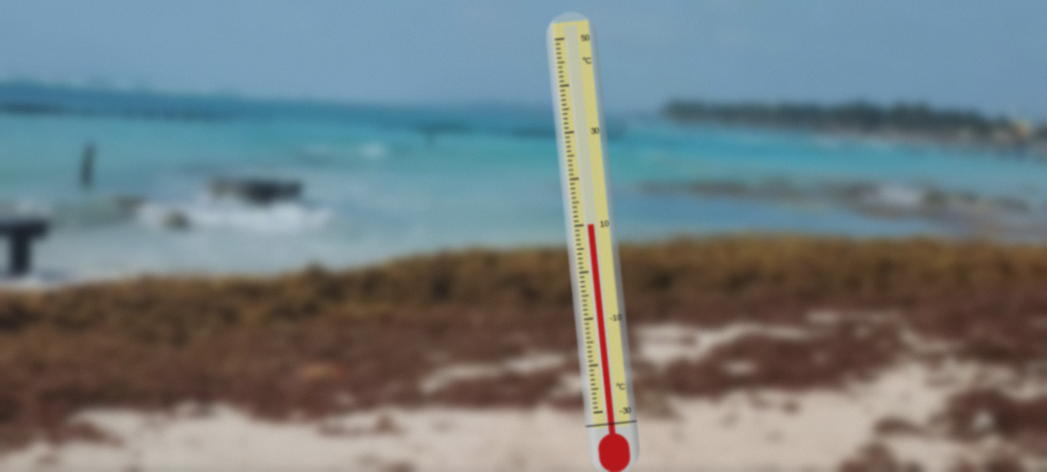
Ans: **10** °C
